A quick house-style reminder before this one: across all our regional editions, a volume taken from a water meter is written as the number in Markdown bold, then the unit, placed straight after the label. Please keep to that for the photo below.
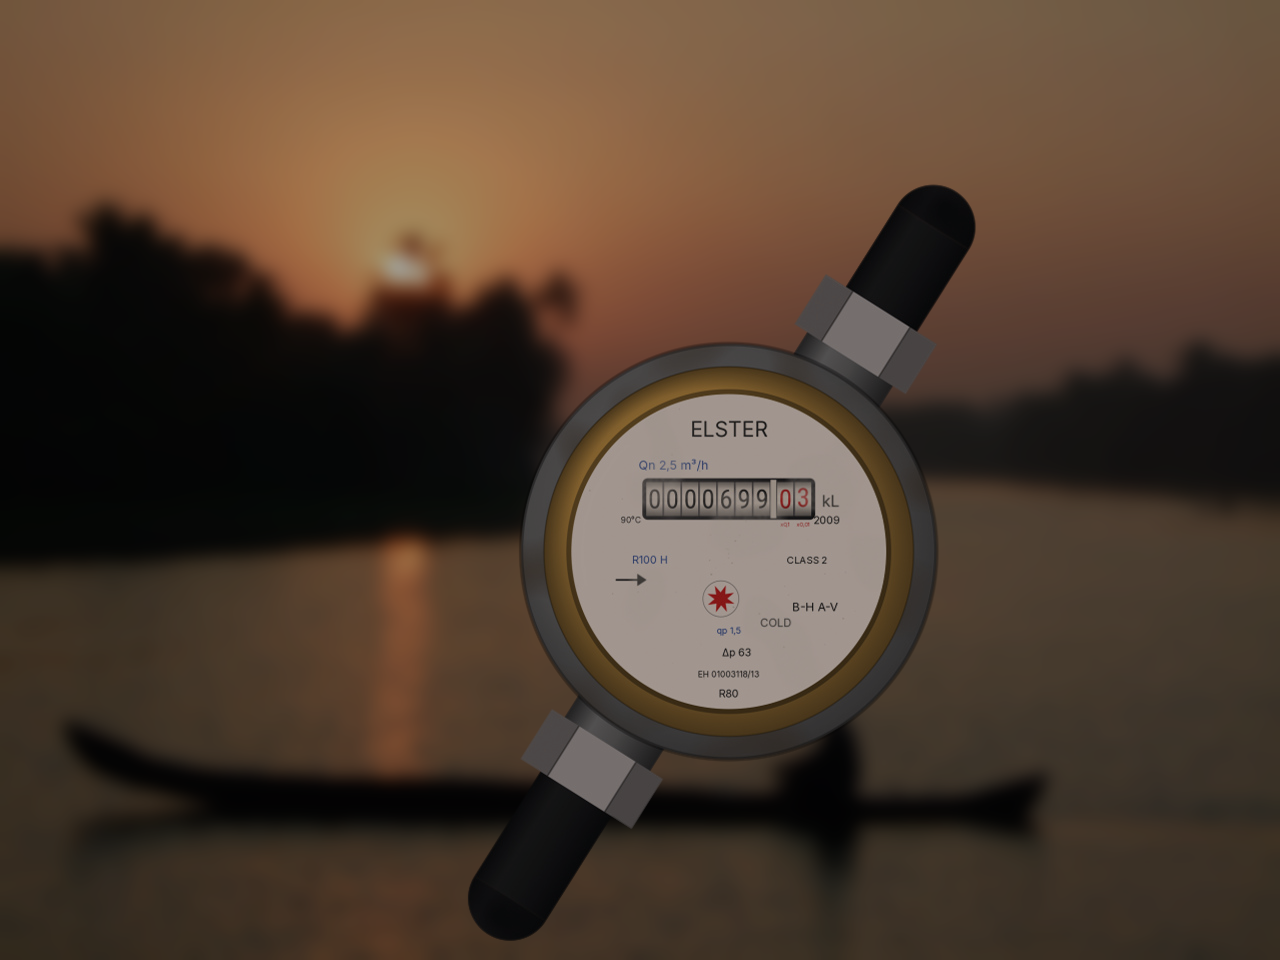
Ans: **699.03** kL
